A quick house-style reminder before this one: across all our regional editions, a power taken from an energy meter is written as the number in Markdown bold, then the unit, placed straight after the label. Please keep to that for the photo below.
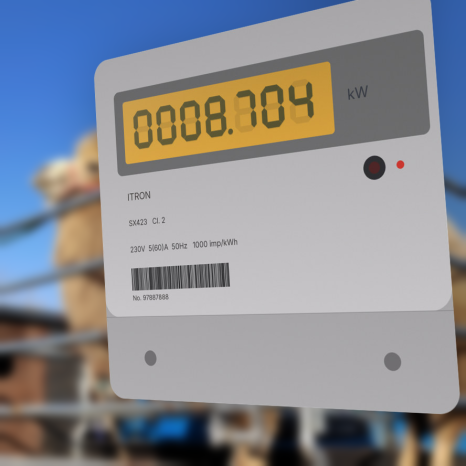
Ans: **8.704** kW
